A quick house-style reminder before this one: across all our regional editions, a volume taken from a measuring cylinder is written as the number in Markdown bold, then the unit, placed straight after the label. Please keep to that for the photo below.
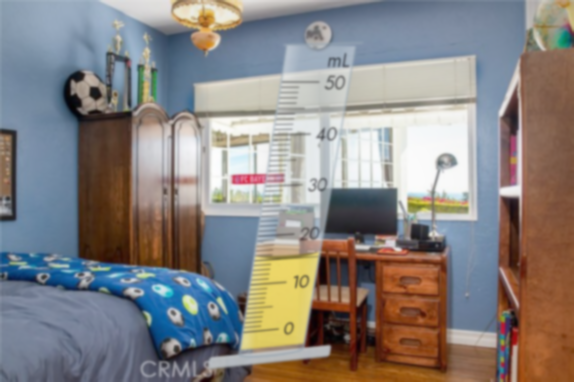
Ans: **15** mL
